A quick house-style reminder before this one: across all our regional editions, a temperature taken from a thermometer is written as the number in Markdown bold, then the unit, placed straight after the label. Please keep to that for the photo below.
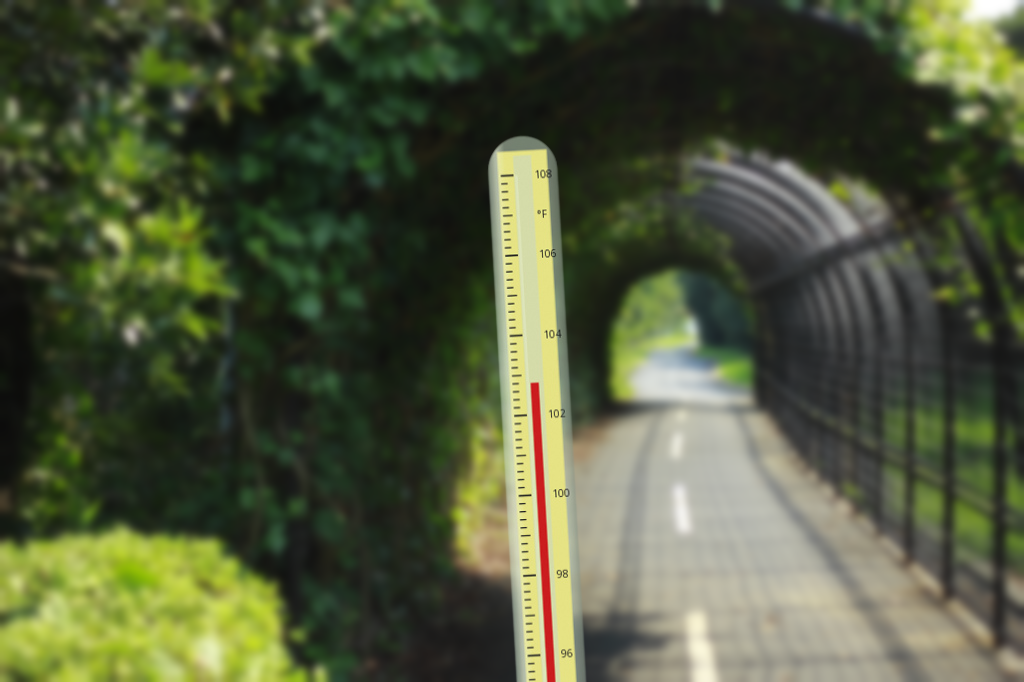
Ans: **102.8** °F
